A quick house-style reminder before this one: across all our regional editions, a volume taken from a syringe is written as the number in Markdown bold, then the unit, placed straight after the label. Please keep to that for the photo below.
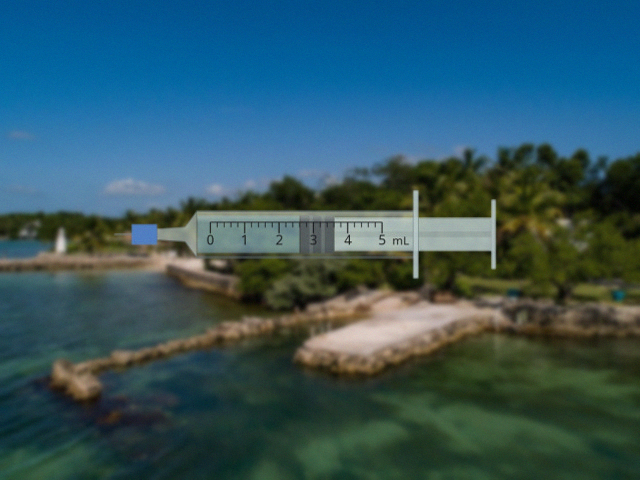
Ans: **2.6** mL
